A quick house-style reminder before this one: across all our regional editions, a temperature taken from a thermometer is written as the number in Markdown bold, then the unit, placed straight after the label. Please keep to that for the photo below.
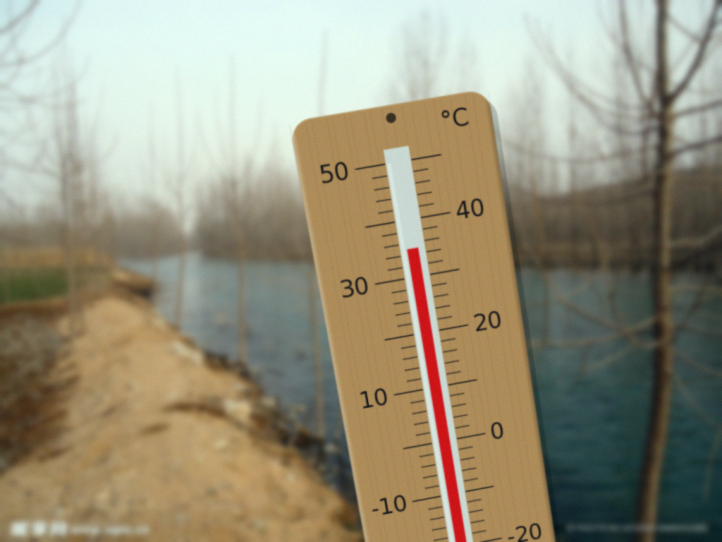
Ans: **35** °C
